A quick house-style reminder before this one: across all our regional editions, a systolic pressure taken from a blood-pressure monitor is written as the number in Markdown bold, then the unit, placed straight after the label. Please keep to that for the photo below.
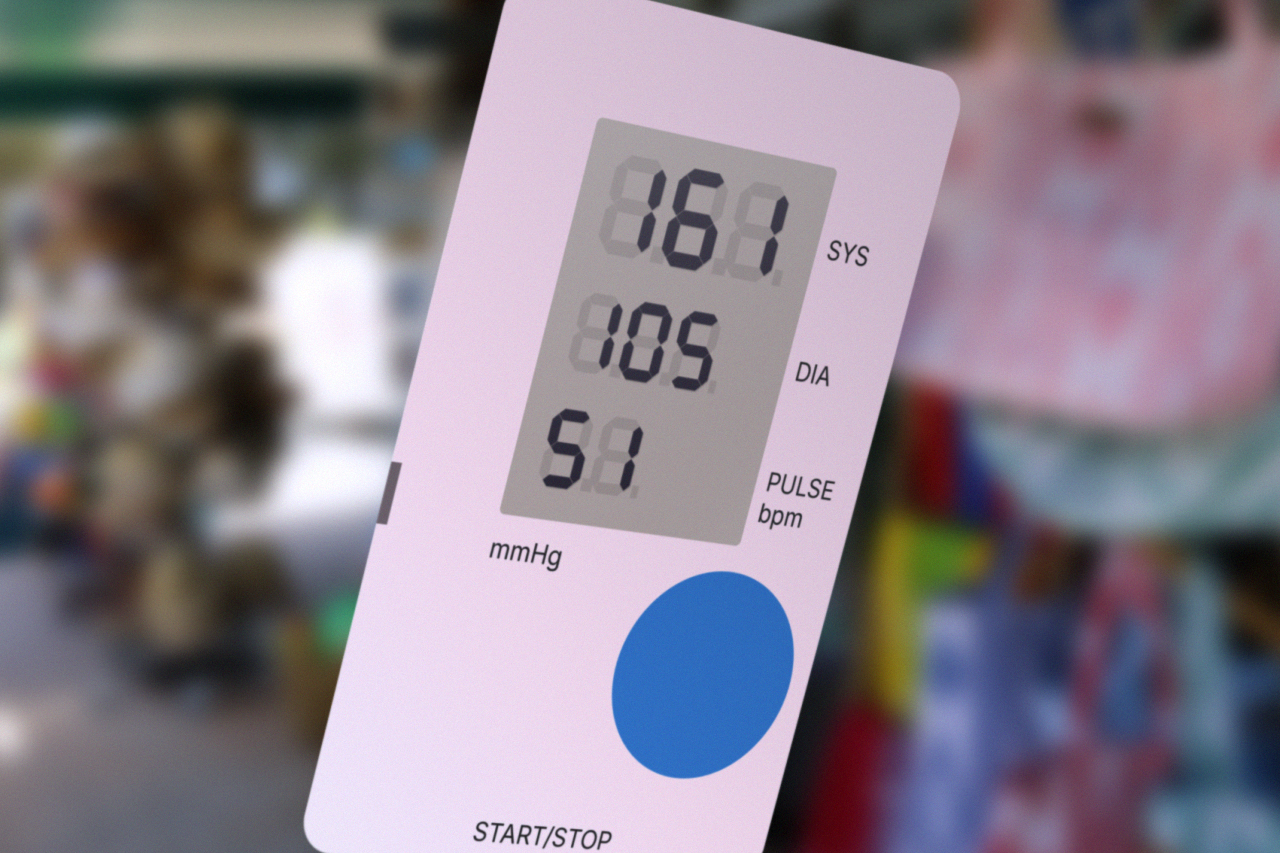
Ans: **161** mmHg
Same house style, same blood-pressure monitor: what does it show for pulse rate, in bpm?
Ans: **51** bpm
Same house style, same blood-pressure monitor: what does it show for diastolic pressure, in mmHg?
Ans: **105** mmHg
